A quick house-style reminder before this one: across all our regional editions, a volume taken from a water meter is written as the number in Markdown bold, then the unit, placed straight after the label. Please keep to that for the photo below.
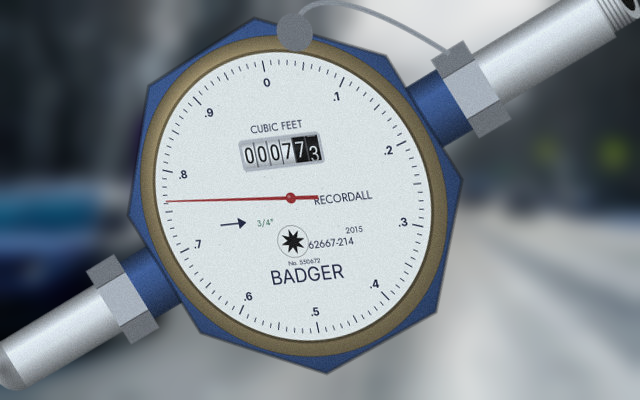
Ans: **772.76** ft³
